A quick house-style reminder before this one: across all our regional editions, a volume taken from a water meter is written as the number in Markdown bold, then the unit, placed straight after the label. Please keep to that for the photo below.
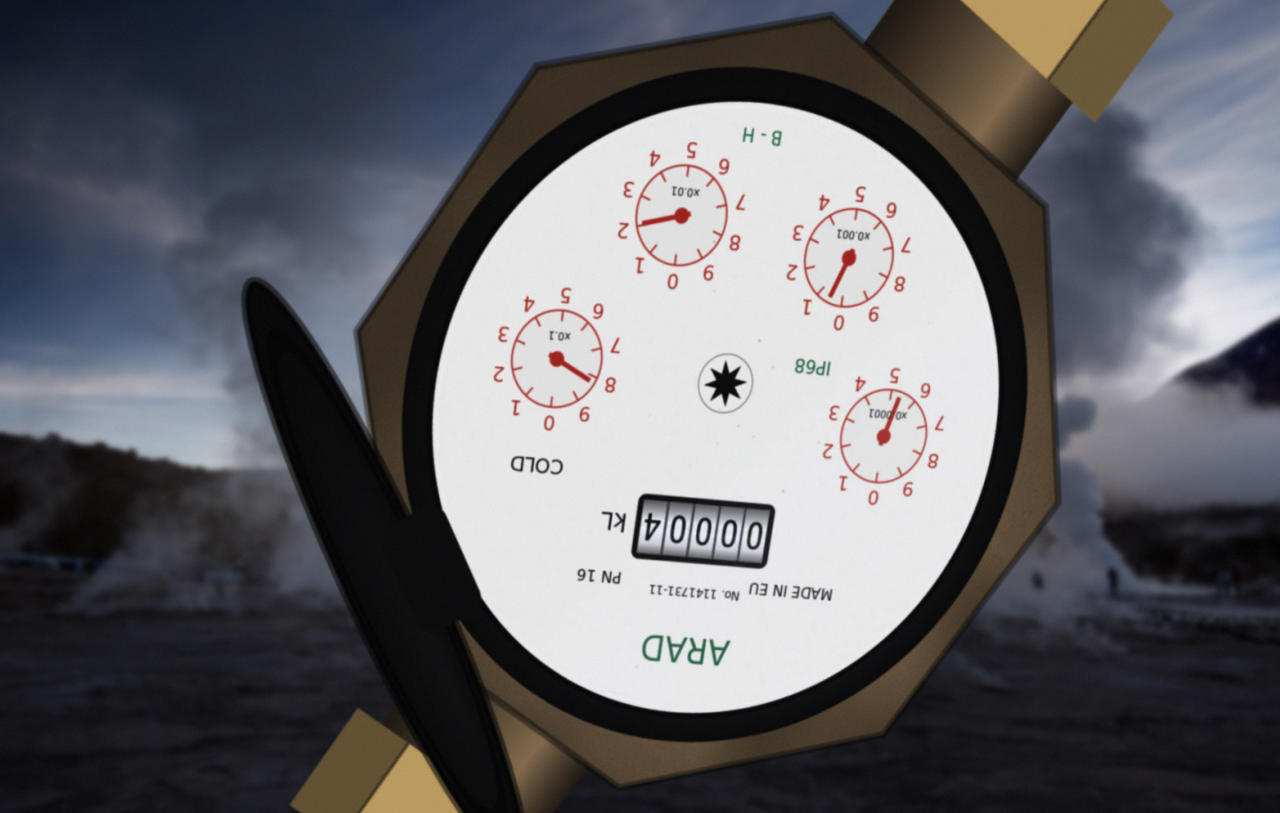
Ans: **4.8205** kL
